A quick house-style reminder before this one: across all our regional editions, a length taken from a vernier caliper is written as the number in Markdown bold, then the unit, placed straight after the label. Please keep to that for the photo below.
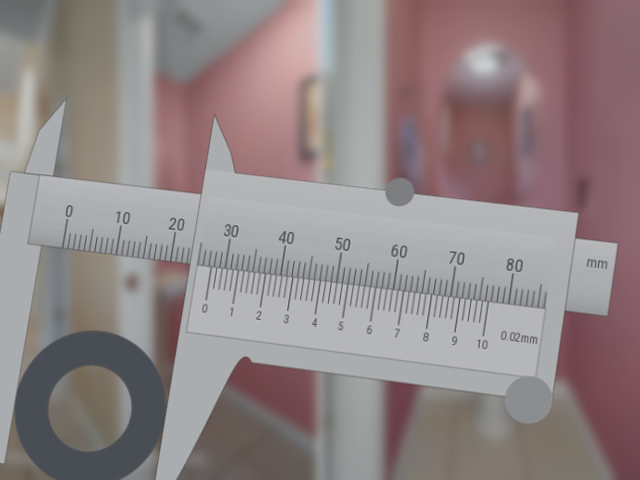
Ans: **27.5** mm
